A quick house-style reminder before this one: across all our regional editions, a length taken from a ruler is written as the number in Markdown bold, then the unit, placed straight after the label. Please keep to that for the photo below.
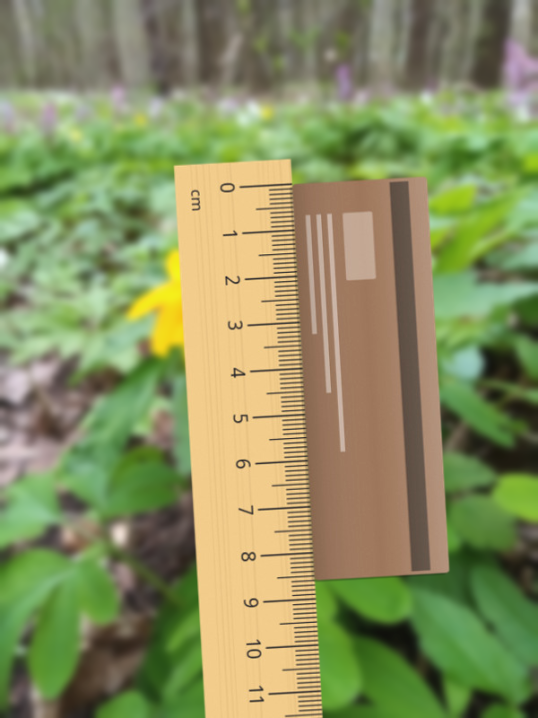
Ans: **8.6** cm
